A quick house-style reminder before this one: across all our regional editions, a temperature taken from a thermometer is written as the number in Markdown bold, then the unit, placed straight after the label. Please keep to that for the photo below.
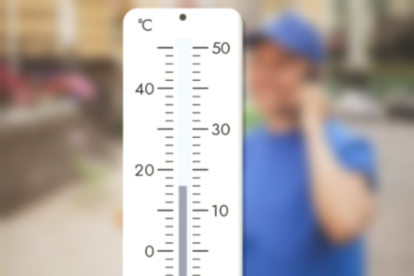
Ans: **16** °C
